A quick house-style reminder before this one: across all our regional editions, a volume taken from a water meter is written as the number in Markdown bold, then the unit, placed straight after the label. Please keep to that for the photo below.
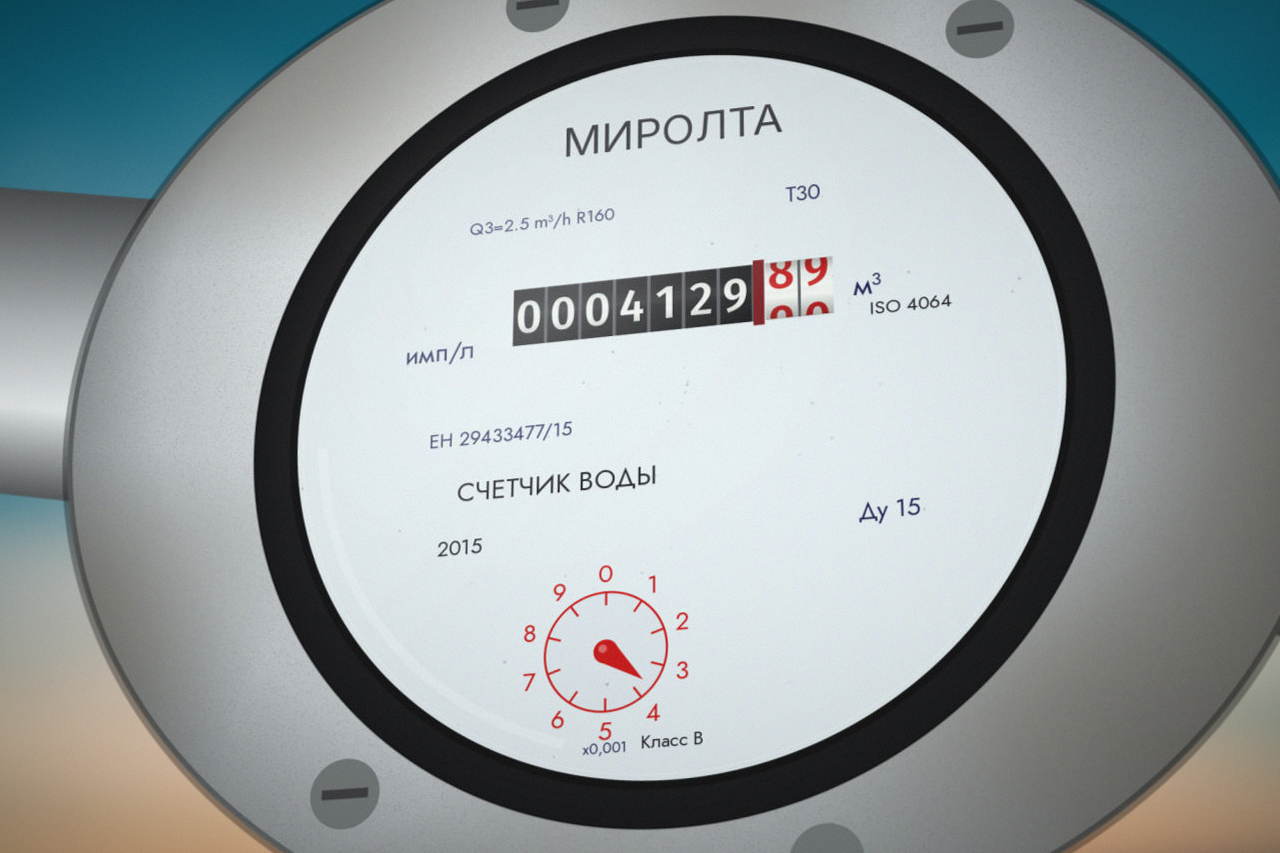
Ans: **4129.893** m³
